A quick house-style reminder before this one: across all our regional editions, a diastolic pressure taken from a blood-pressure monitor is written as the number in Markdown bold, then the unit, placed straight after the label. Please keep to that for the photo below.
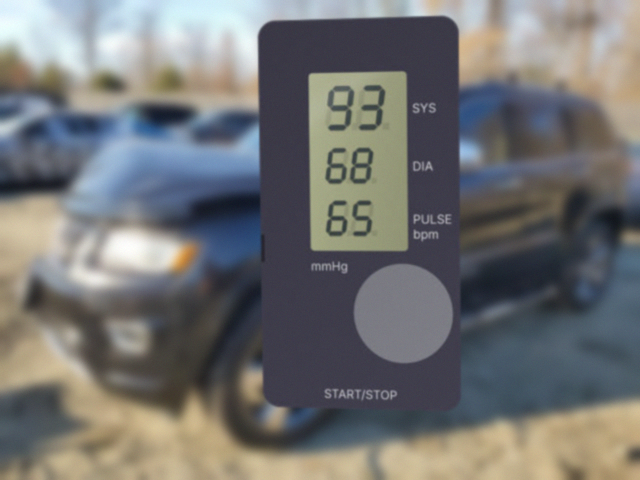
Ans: **68** mmHg
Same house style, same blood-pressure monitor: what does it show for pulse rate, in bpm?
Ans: **65** bpm
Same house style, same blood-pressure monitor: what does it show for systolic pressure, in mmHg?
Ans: **93** mmHg
